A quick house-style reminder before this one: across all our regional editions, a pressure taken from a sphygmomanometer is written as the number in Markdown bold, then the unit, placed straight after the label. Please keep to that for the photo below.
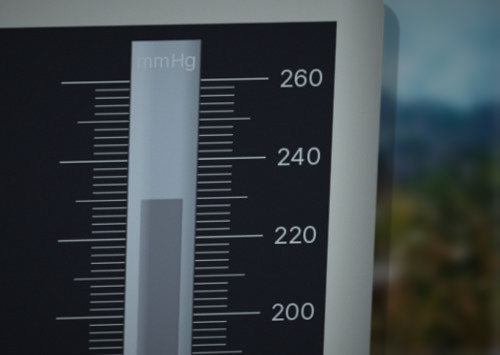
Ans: **230** mmHg
